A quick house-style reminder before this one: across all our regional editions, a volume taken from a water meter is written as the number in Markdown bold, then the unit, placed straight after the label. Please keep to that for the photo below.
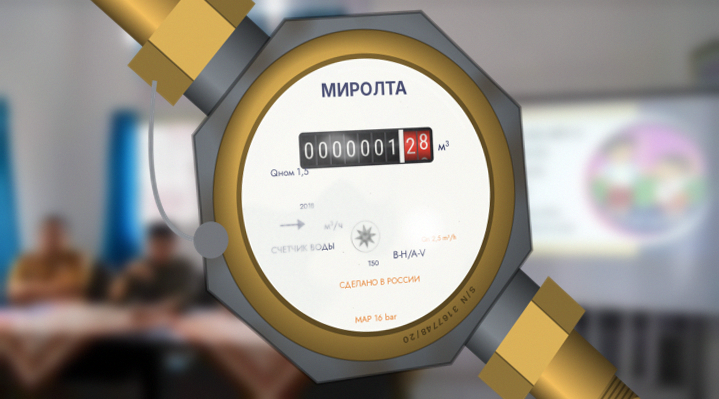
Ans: **1.28** m³
